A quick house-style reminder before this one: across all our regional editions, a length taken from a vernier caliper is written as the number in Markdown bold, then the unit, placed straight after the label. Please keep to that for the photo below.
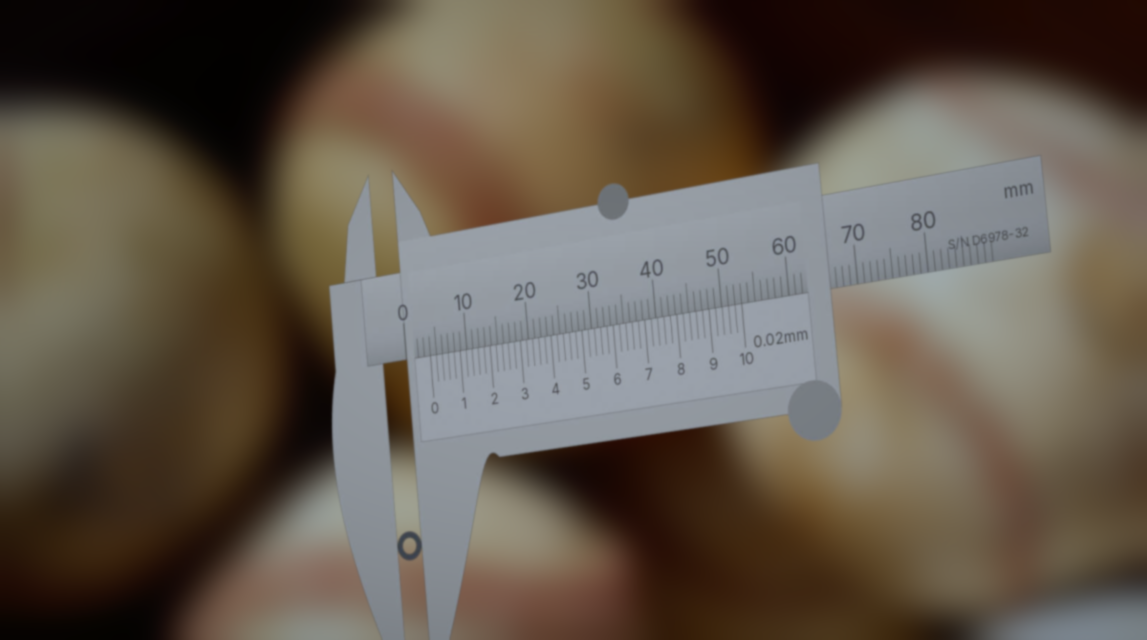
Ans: **4.0** mm
